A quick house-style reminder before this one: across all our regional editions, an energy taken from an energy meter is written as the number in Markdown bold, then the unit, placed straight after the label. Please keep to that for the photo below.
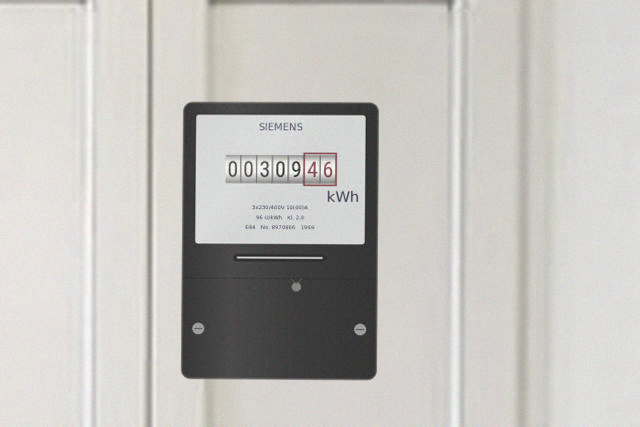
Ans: **309.46** kWh
